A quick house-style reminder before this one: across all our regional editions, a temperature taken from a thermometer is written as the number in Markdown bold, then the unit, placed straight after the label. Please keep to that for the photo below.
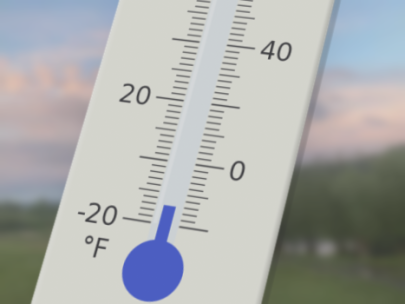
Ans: **-14** °F
